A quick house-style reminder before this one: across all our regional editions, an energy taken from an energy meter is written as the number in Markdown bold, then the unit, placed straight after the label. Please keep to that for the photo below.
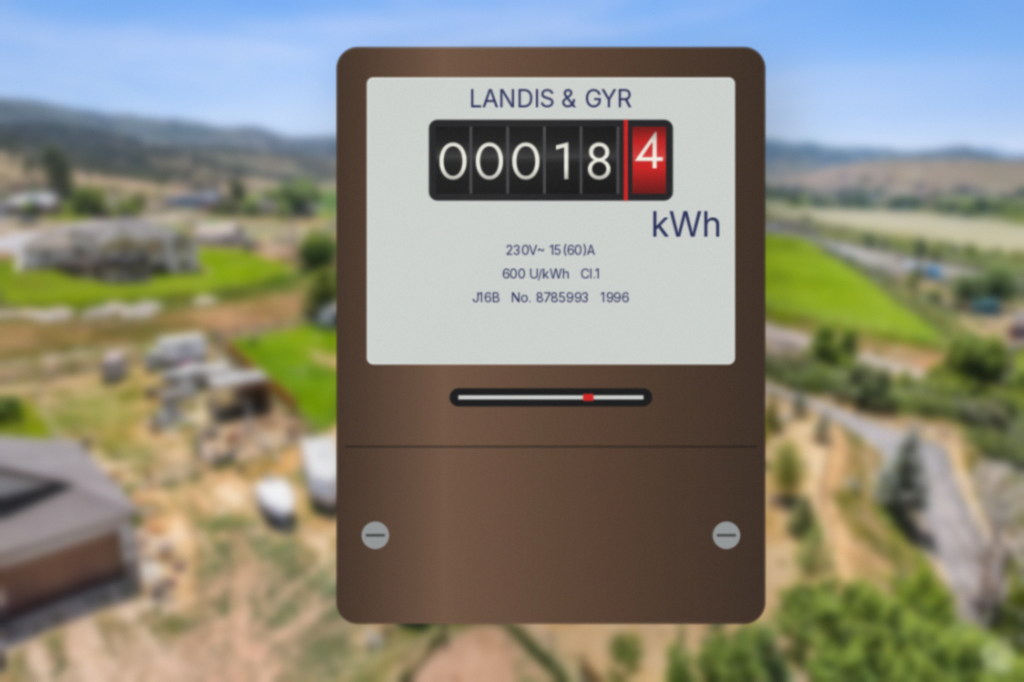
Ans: **18.4** kWh
